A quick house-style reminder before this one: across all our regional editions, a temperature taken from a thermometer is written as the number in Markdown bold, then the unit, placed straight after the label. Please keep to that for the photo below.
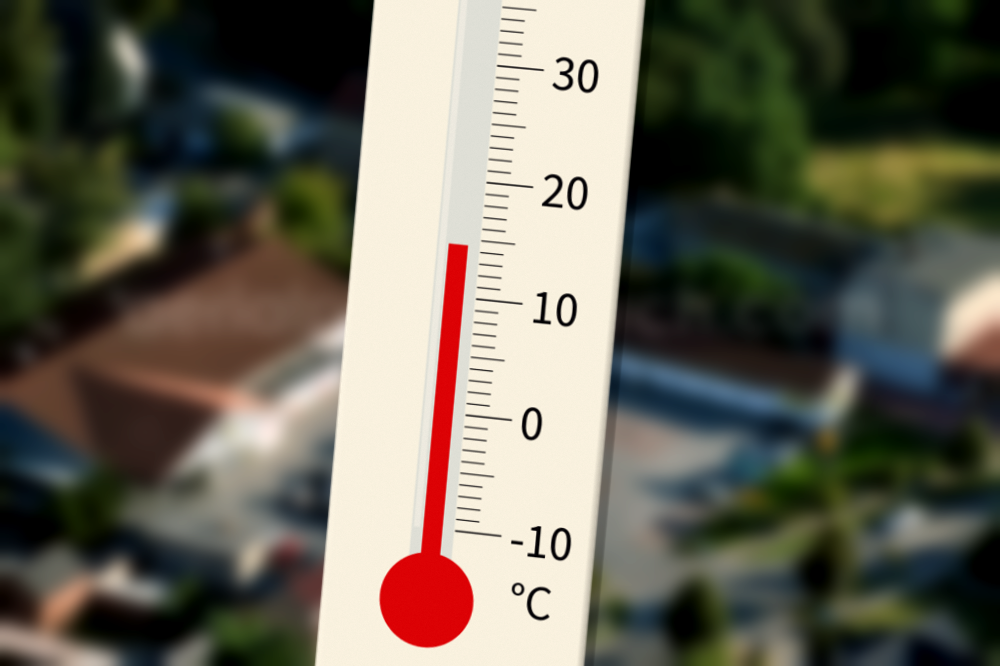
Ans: **14.5** °C
